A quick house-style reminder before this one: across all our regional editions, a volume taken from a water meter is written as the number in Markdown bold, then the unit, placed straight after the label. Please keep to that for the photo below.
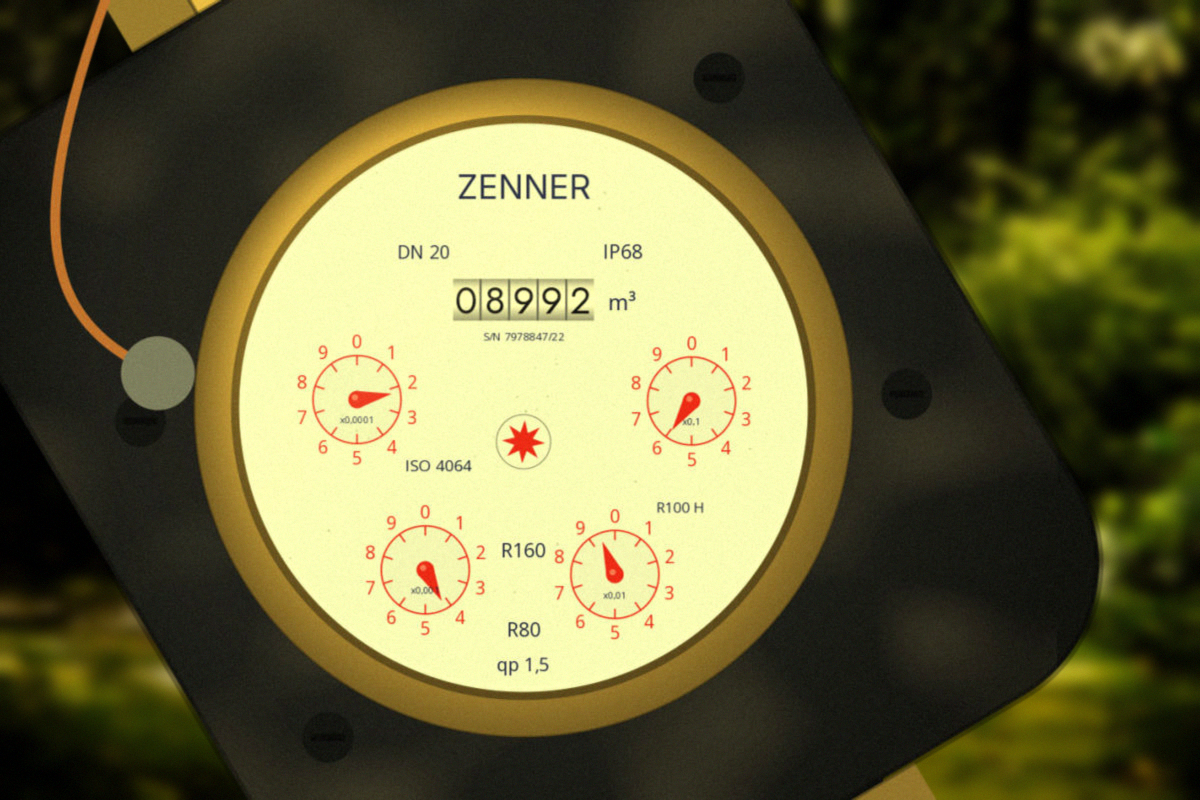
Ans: **8992.5942** m³
